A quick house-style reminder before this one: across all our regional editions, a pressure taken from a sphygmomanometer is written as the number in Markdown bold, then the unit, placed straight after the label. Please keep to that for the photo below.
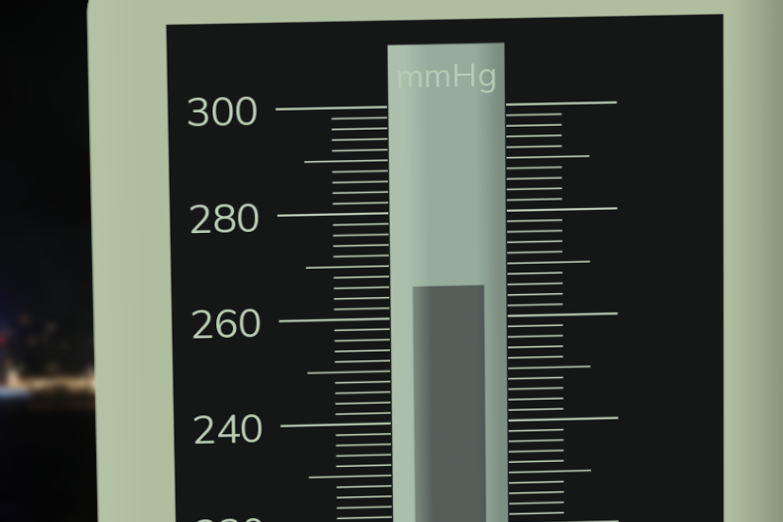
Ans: **266** mmHg
